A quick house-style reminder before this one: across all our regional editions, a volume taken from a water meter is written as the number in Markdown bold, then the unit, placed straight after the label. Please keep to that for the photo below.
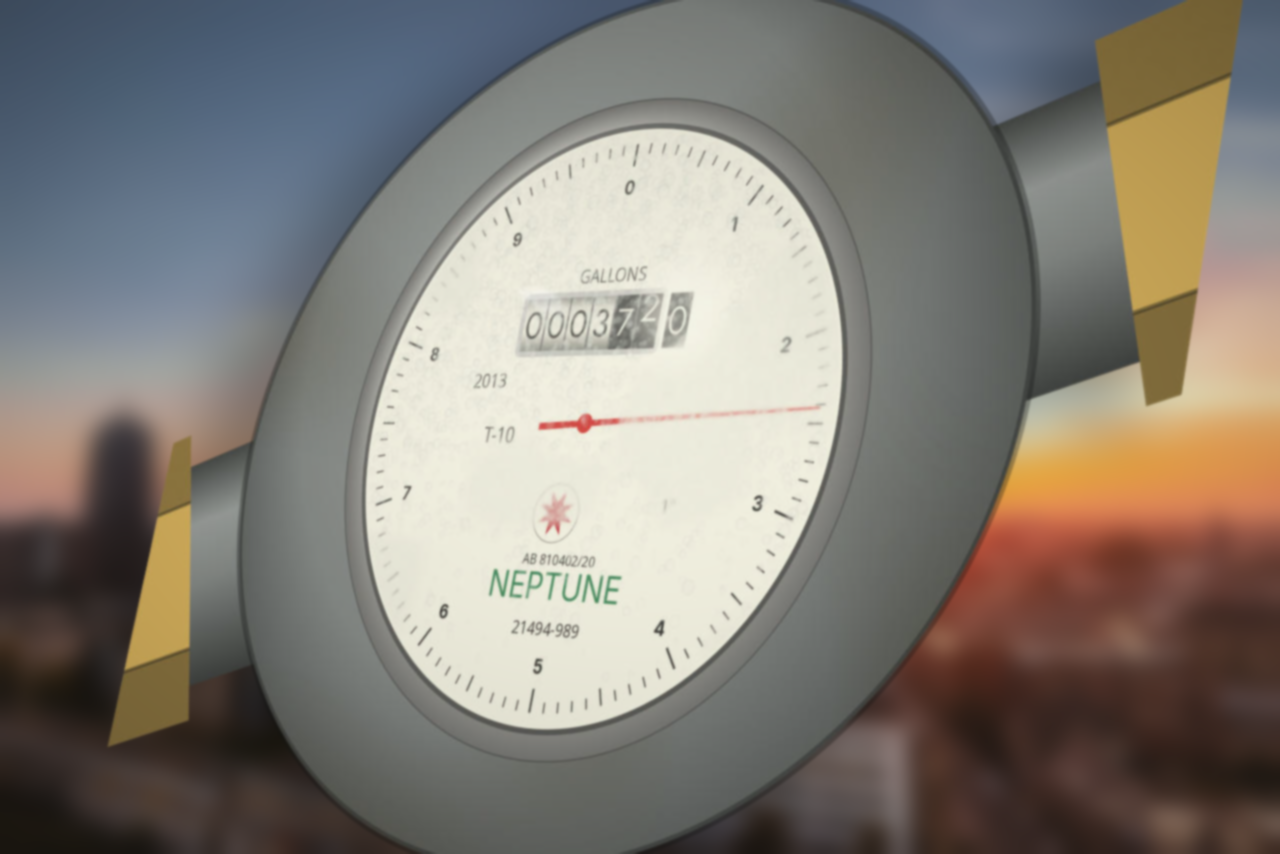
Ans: **3722.4** gal
